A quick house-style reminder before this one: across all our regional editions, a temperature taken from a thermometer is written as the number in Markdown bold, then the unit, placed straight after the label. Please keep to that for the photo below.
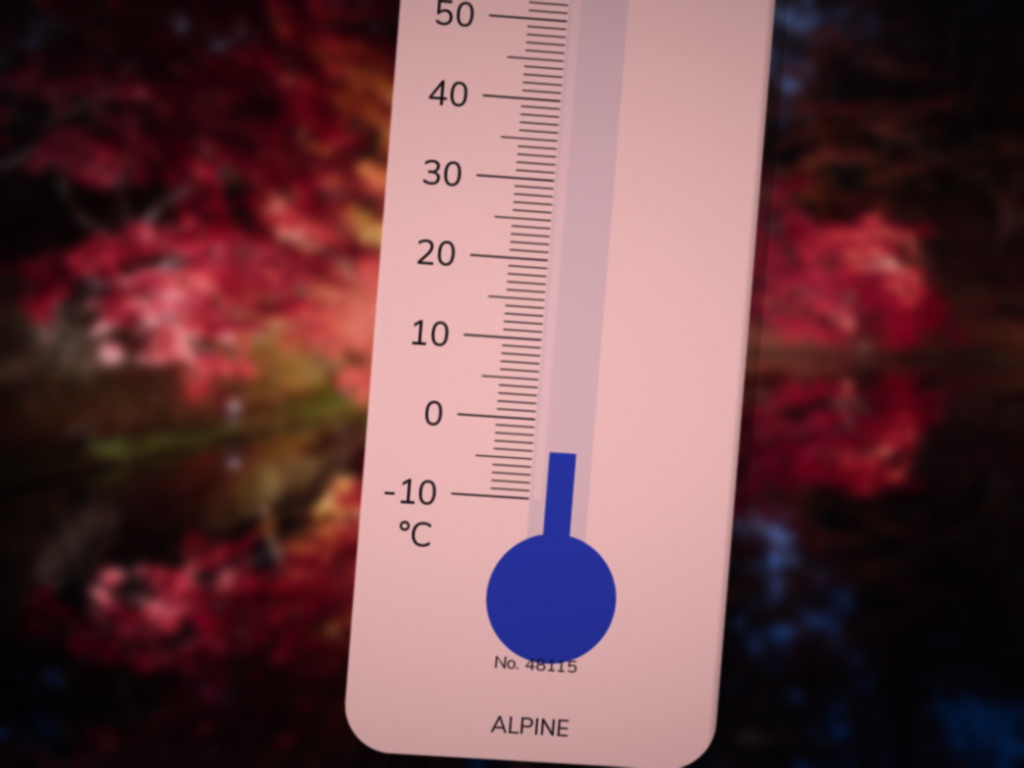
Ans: **-4** °C
